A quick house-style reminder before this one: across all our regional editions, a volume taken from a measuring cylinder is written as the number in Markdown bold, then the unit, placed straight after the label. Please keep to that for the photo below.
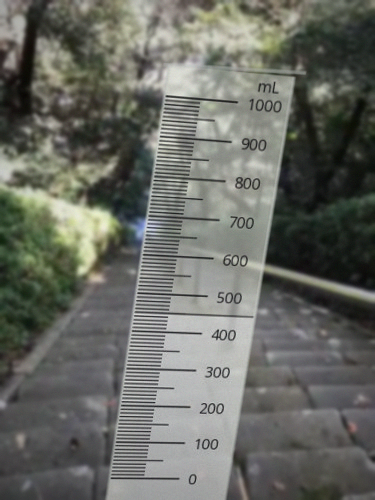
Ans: **450** mL
